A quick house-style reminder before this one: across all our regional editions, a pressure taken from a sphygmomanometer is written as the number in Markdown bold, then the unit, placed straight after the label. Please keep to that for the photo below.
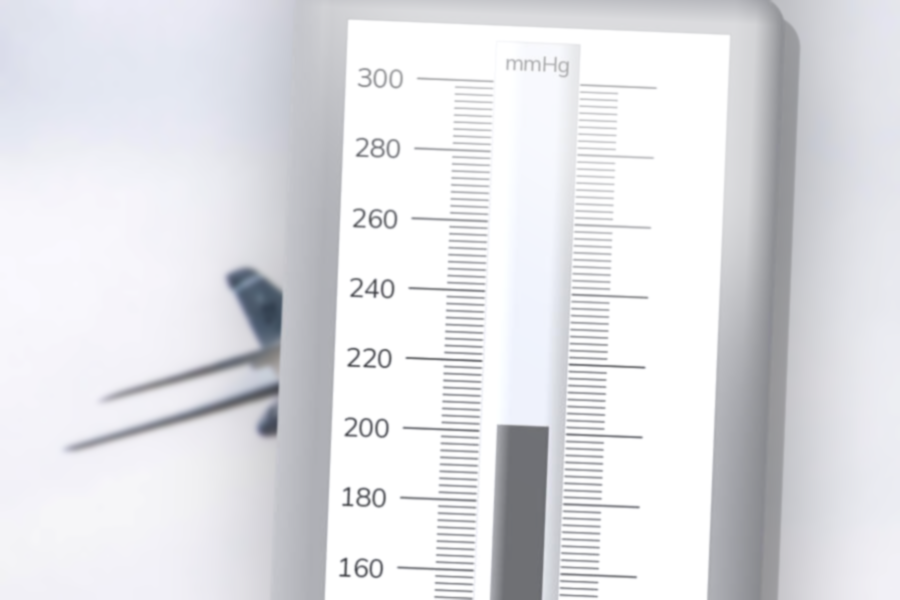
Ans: **202** mmHg
